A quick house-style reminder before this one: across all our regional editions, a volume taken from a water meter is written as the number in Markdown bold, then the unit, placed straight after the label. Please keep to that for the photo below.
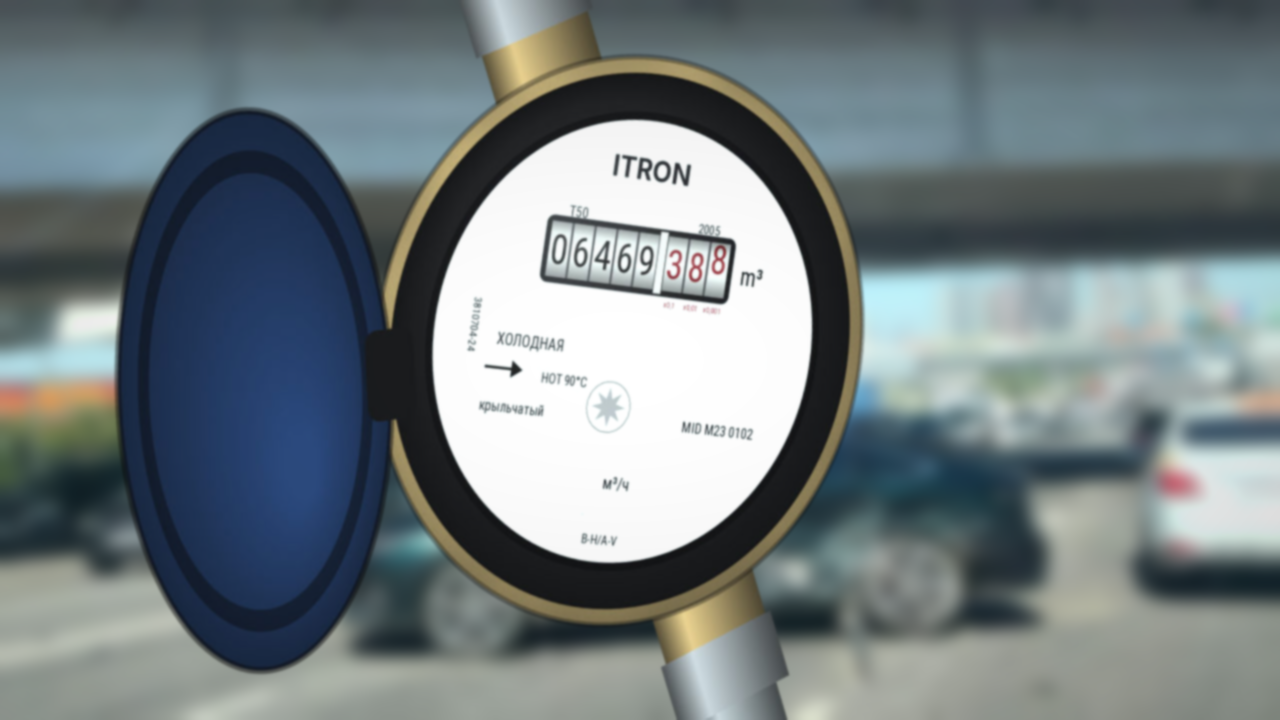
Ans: **6469.388** m³
